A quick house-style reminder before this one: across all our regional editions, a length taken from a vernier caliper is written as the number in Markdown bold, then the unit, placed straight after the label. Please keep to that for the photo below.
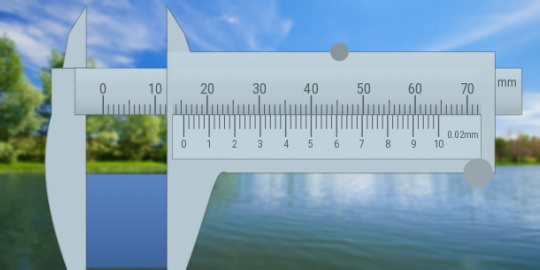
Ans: **15.5** mm
